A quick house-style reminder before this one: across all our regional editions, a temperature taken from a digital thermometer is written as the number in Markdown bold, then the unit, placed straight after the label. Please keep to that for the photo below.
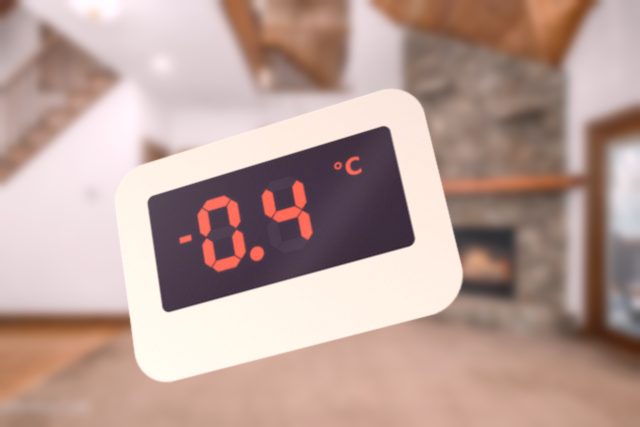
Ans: **-0.4** °C
